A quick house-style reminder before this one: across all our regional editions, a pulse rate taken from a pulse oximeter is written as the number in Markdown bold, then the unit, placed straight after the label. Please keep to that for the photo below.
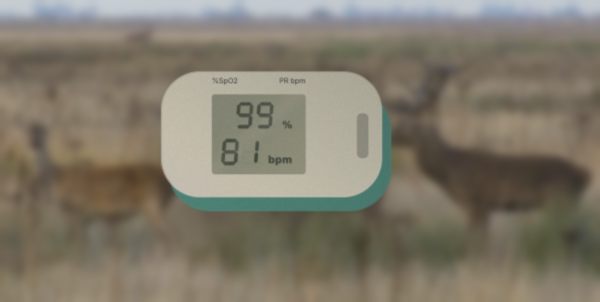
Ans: **81** bpm
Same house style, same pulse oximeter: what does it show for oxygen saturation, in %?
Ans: **99** %
